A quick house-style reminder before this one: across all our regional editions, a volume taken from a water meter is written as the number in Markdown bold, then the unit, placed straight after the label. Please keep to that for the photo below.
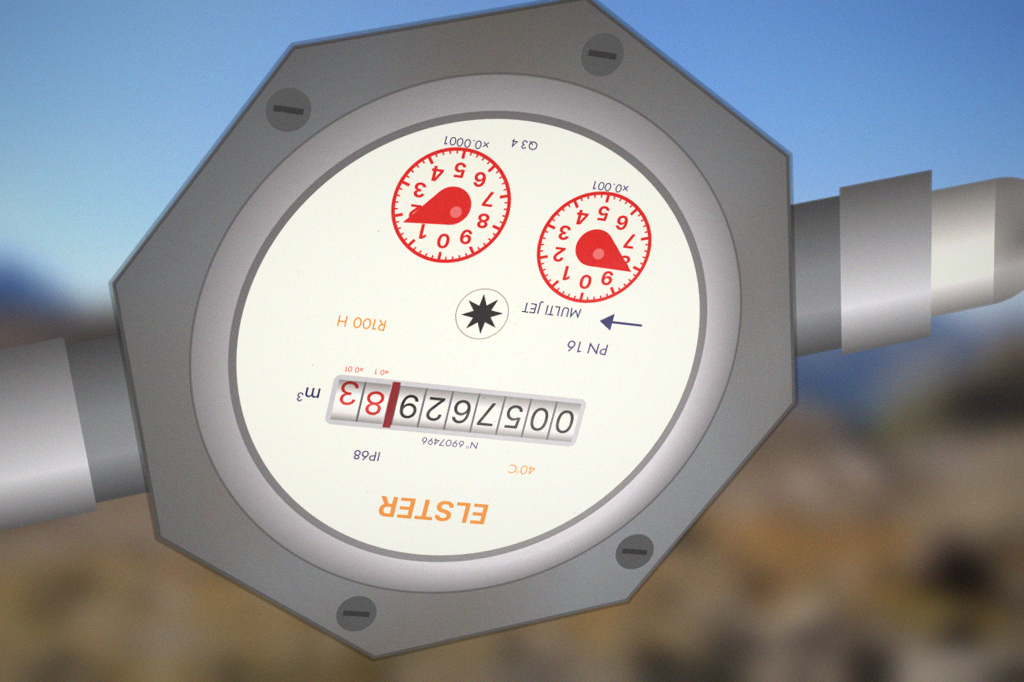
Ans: **57629.8281** m³
